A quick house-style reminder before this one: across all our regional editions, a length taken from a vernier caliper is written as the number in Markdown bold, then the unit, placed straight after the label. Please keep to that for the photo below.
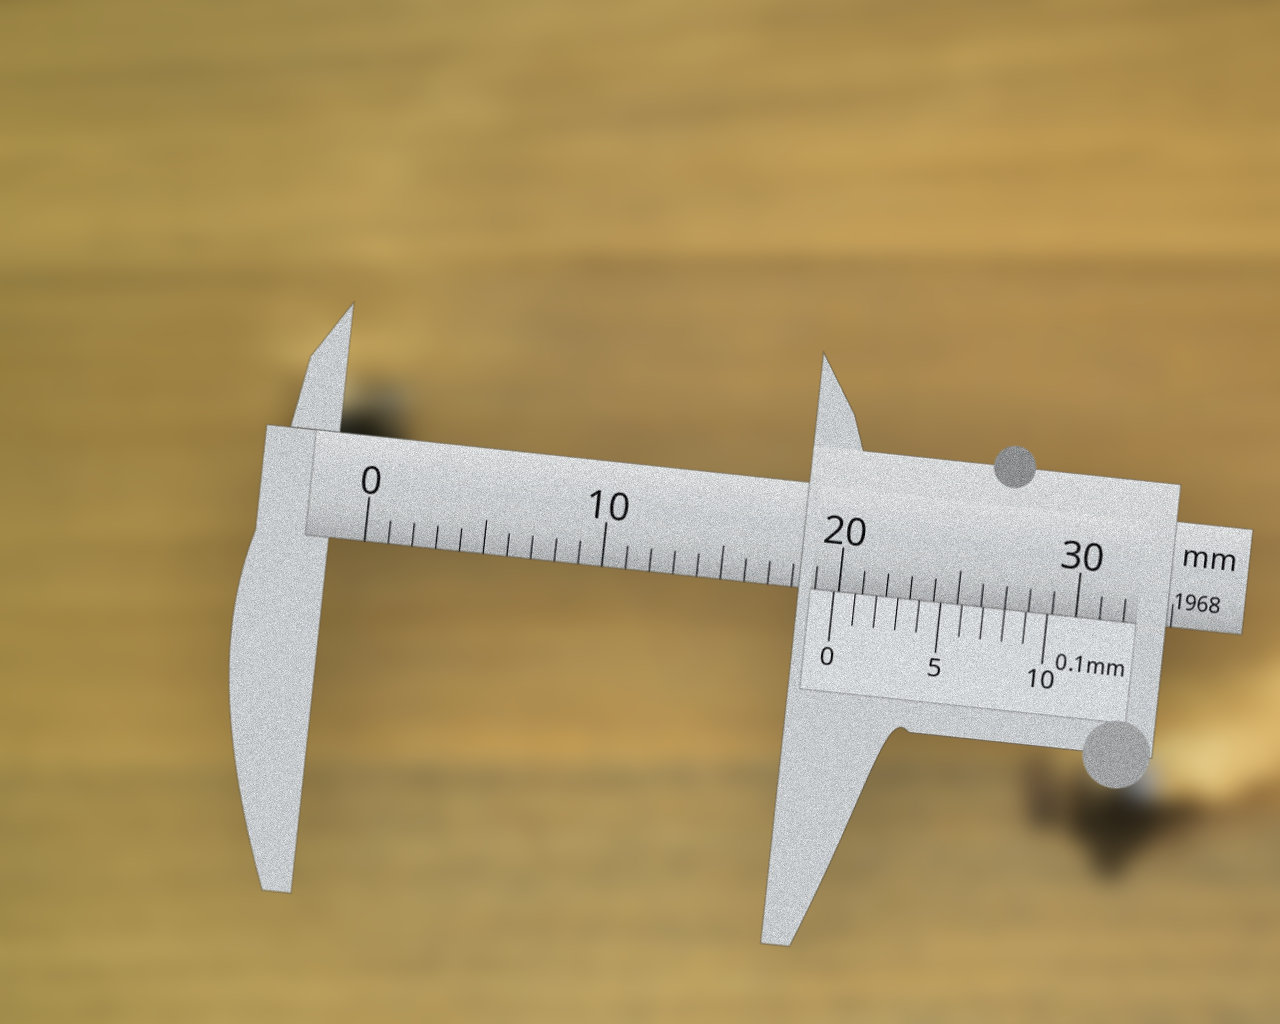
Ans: **19.8** mm
